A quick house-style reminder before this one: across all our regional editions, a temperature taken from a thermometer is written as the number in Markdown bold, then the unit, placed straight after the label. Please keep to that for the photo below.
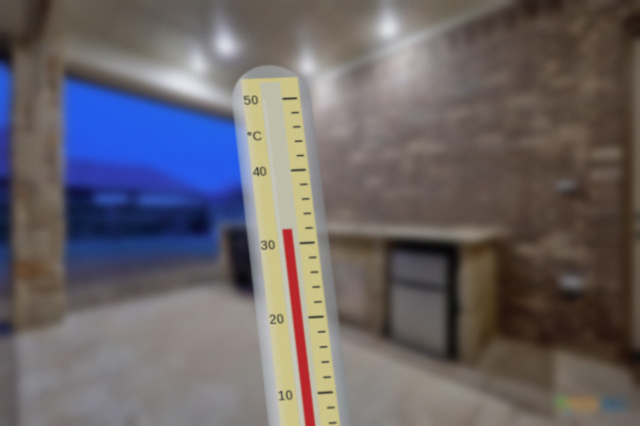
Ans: **32** °C
